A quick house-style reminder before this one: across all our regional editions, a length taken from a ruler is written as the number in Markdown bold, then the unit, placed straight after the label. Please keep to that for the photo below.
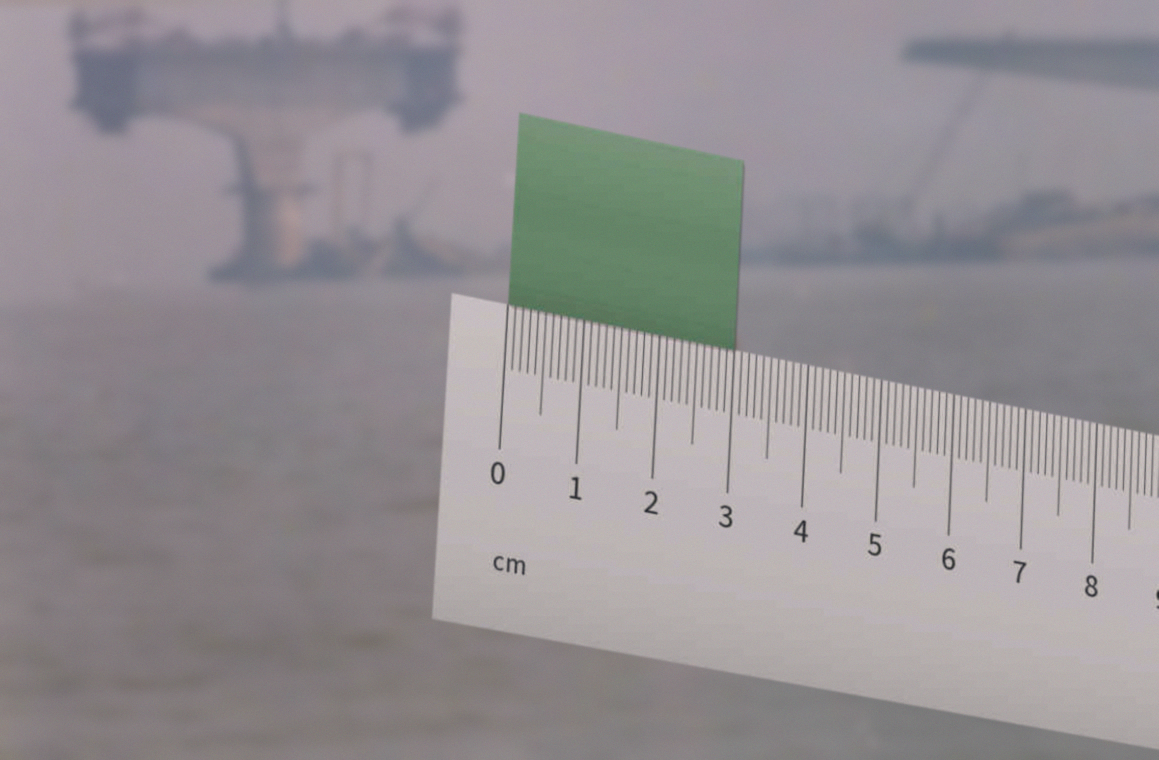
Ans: **3** cm
